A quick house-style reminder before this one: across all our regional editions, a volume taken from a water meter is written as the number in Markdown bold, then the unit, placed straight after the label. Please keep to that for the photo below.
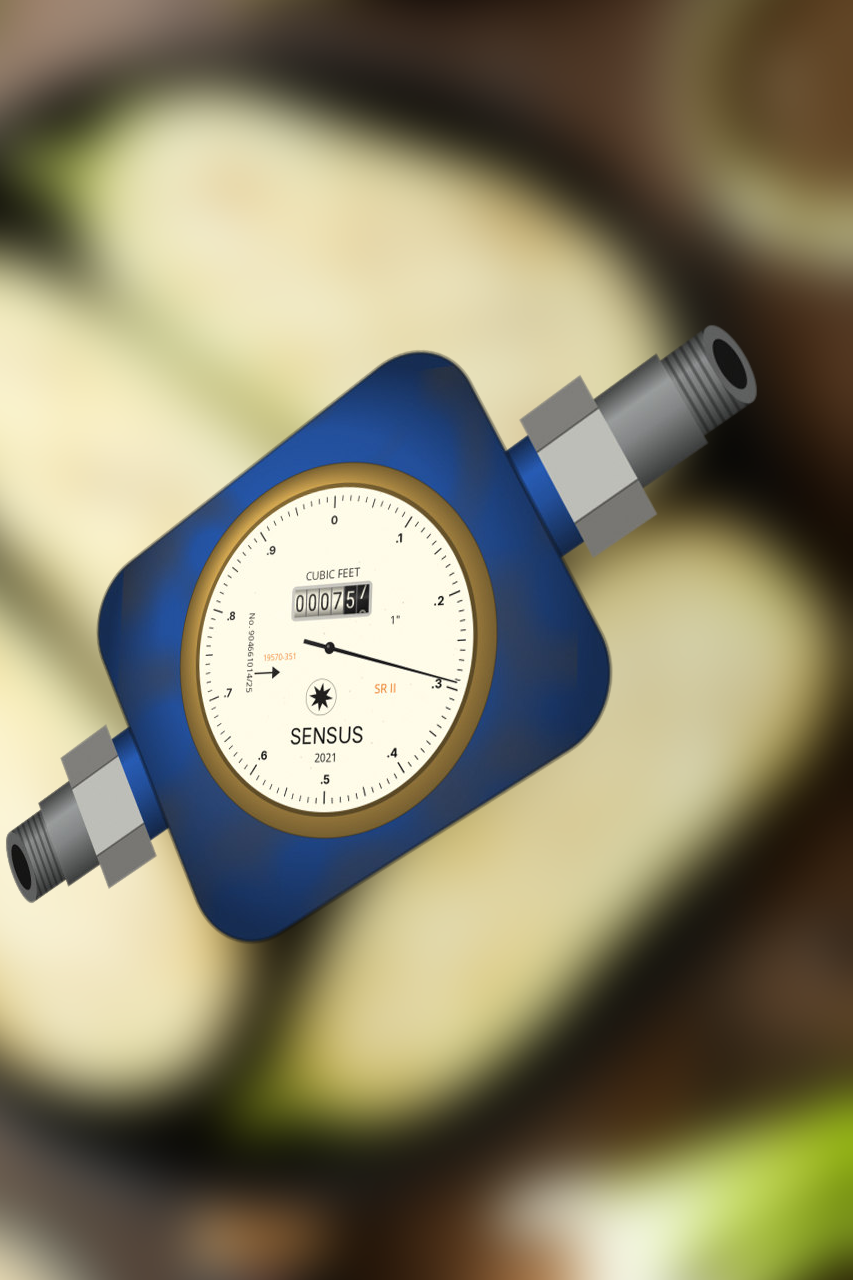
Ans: **757.29** ft³
